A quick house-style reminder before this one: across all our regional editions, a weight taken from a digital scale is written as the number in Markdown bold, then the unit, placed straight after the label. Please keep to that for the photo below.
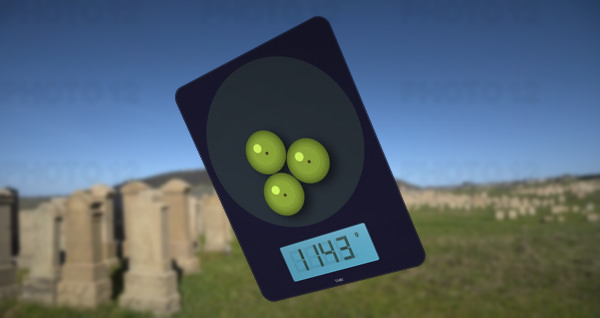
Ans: **1143** g
